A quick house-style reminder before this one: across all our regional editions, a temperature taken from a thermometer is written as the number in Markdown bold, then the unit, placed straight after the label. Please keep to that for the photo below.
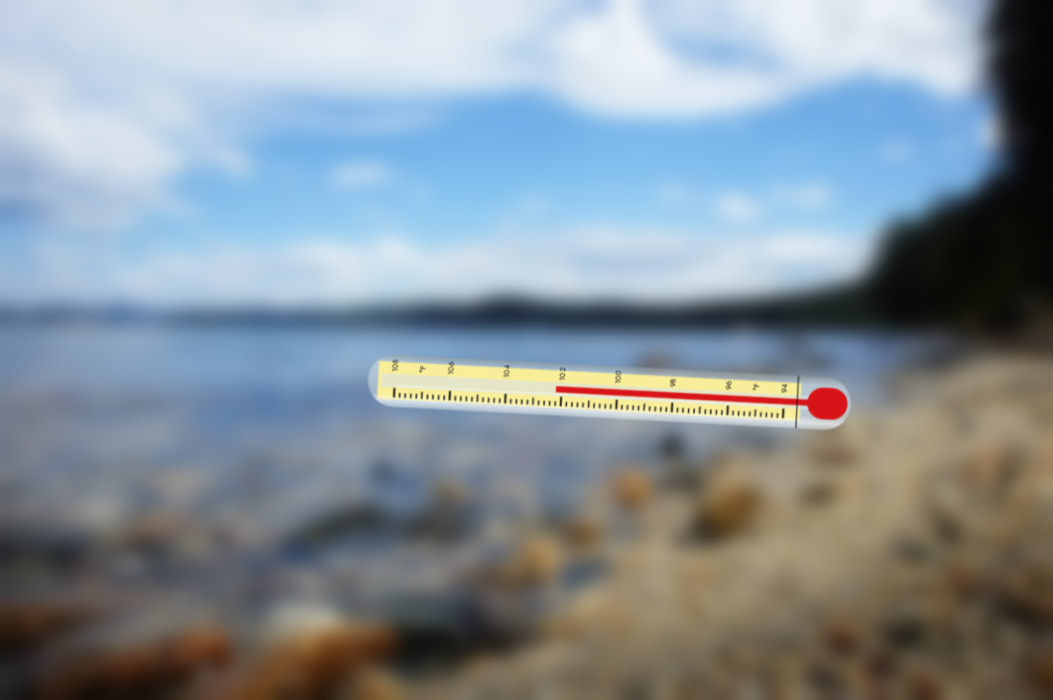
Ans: **102.2** °F
